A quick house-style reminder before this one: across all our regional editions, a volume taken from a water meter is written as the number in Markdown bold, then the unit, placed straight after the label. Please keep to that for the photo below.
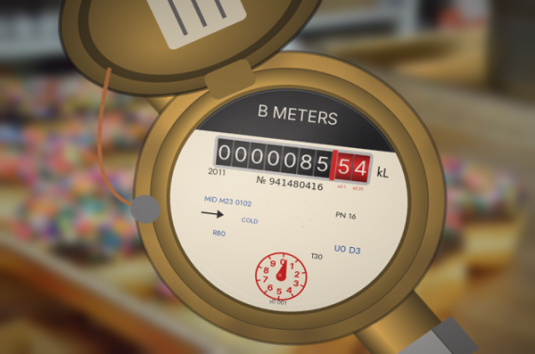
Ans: **85.540** kL
